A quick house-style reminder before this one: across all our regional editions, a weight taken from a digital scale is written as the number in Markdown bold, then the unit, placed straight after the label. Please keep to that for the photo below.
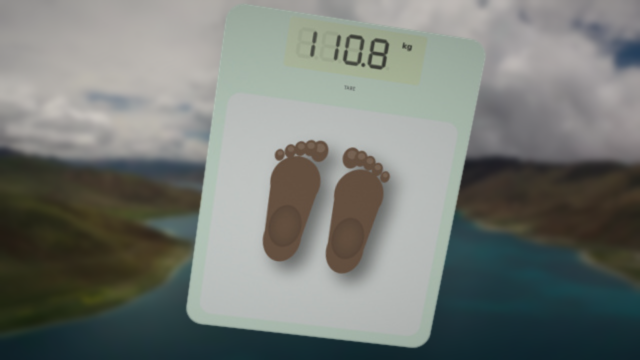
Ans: **110.8** kg
